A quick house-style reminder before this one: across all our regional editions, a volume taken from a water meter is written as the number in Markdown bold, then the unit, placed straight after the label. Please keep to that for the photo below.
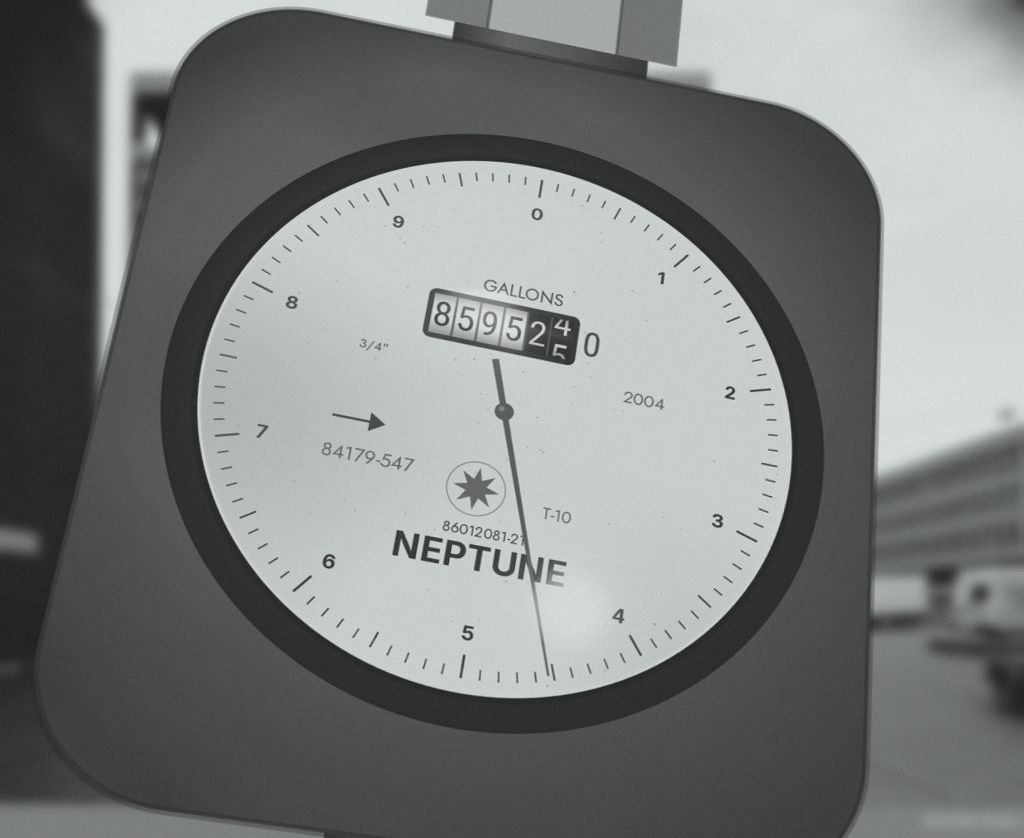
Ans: **8595244.5** gal
